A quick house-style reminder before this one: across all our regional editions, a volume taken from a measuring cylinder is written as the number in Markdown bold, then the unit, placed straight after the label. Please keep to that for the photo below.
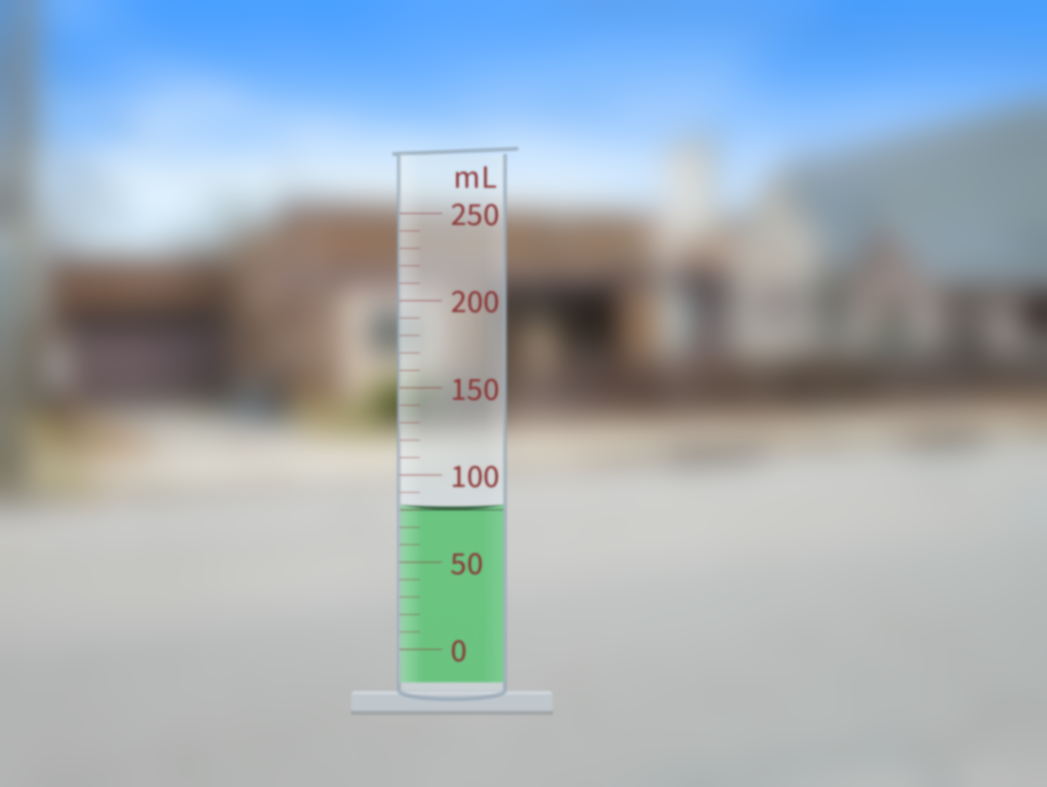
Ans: **80** mL
